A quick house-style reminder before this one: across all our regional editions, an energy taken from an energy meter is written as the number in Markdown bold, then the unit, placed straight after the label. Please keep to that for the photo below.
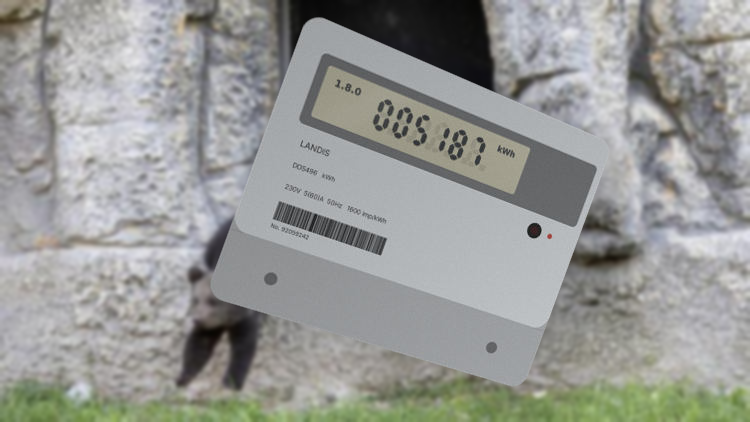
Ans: **5187** kWh
